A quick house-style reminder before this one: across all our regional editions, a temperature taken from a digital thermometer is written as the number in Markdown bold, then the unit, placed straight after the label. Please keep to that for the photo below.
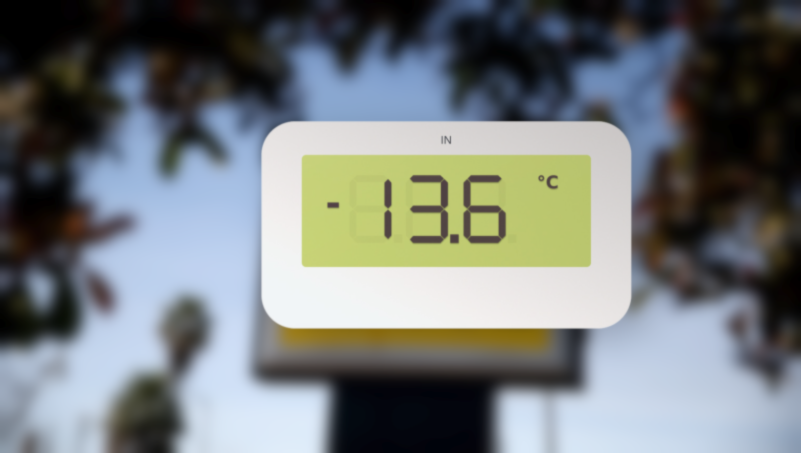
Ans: **-13.6** °C
